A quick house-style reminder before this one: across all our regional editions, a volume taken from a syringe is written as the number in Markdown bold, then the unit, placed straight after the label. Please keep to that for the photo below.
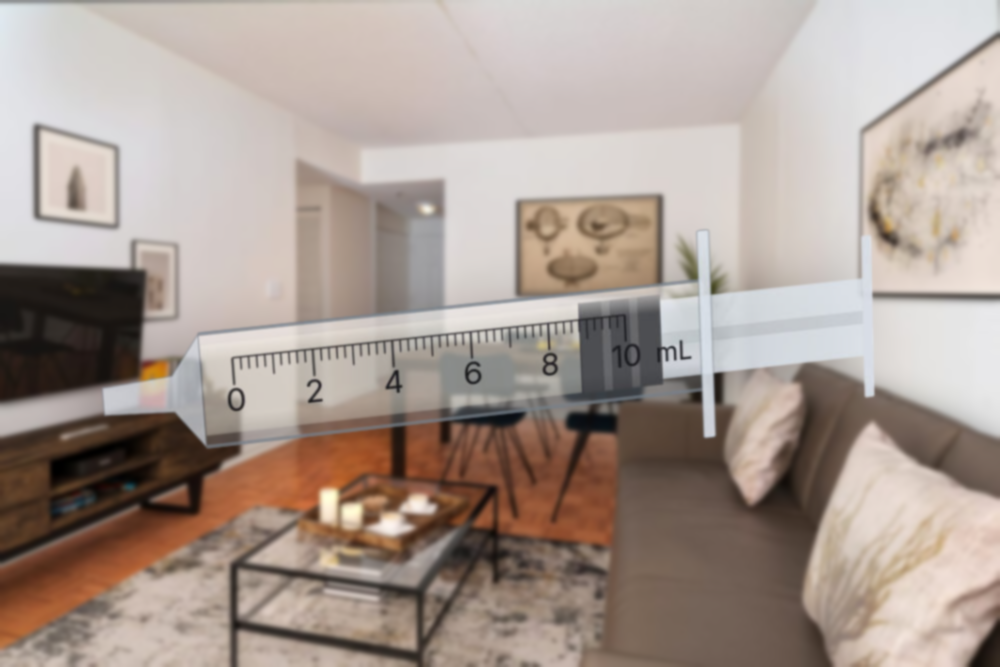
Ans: **8.8** mL
